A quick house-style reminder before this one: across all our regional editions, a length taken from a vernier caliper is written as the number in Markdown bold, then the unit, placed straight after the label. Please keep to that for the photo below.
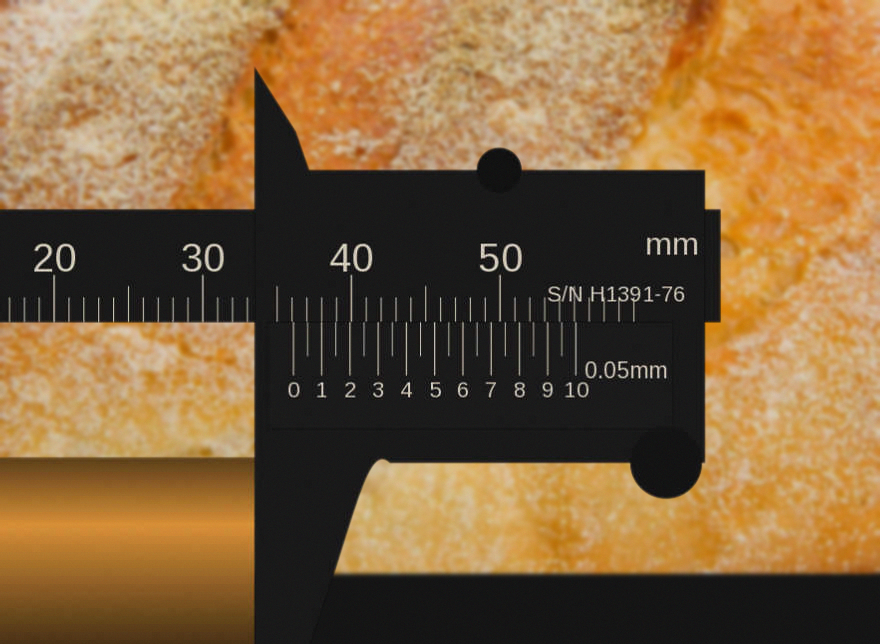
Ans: **36.1** mm
